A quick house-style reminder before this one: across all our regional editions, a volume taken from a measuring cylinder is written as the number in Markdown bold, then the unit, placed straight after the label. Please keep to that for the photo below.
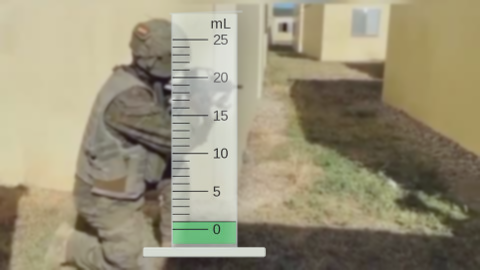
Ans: **1** mL
